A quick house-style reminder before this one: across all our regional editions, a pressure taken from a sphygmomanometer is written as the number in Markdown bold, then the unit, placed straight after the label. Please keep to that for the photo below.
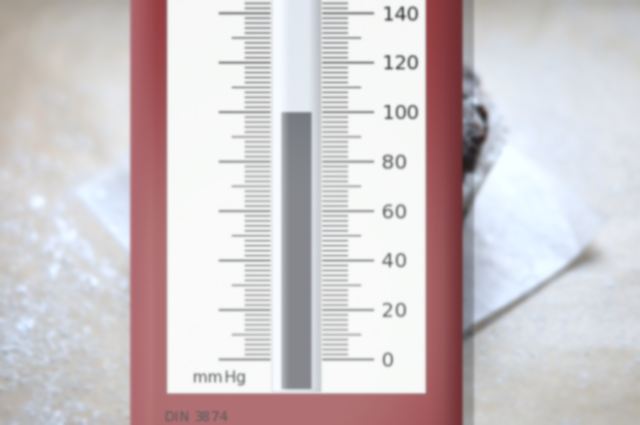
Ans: **100** mmHg
